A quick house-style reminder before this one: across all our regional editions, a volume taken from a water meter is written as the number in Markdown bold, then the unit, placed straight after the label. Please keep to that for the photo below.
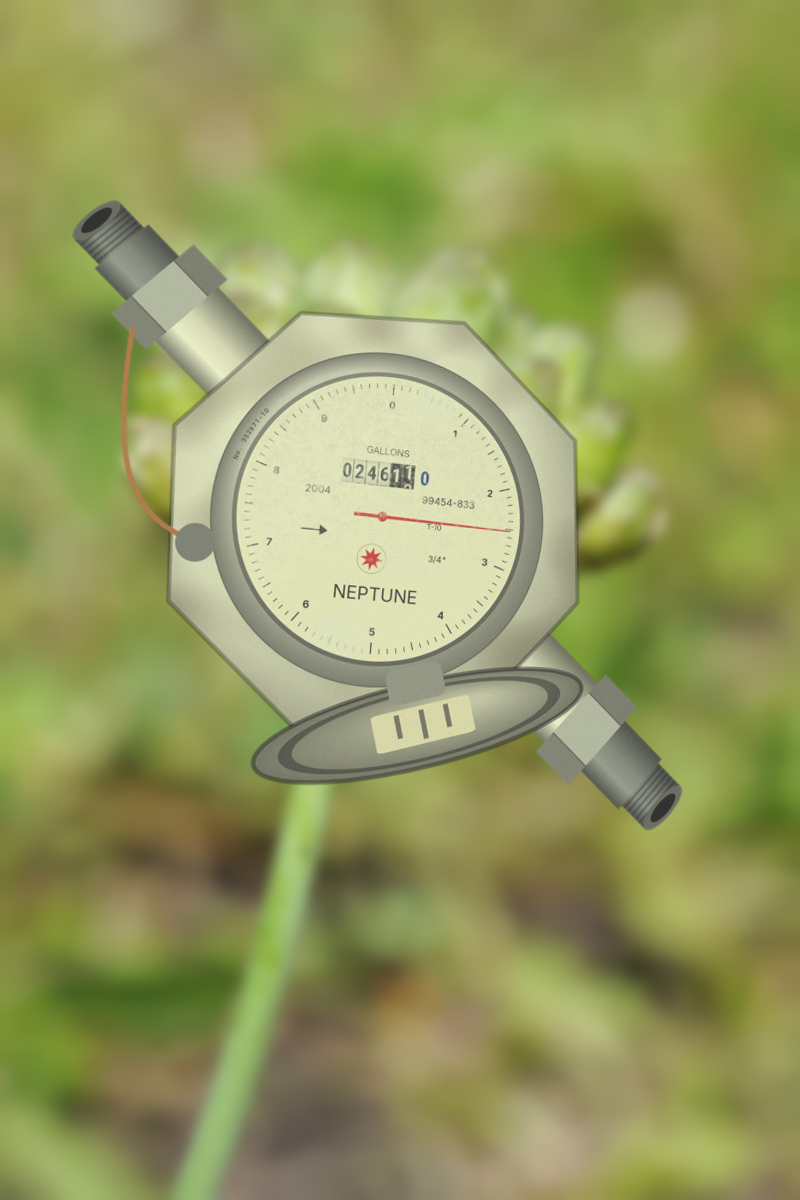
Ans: **246112.5** gal
